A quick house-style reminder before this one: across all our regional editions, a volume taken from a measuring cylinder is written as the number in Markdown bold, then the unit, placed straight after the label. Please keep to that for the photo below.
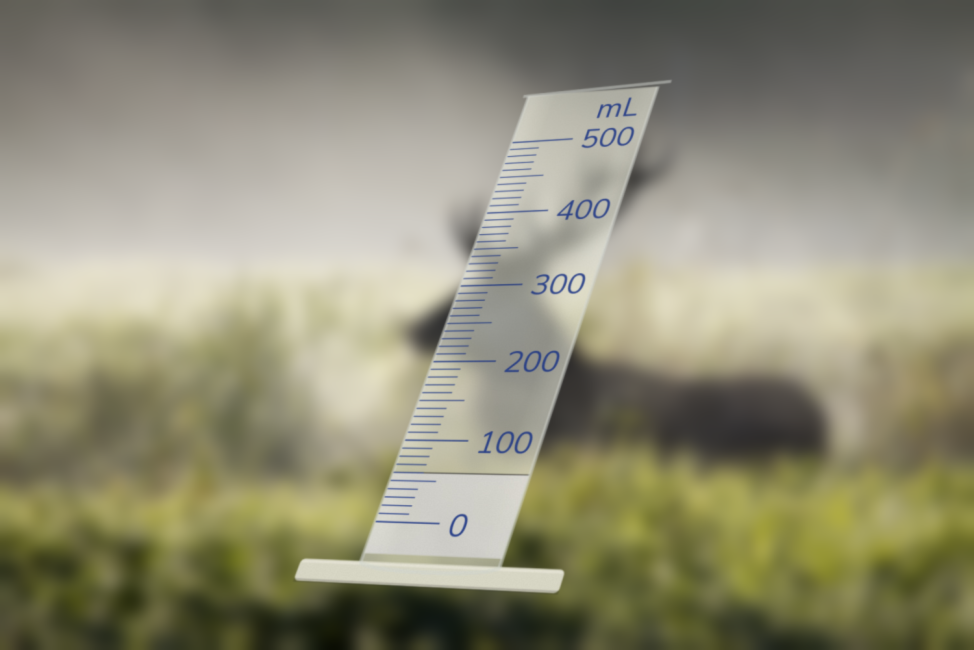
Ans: **60** mL
